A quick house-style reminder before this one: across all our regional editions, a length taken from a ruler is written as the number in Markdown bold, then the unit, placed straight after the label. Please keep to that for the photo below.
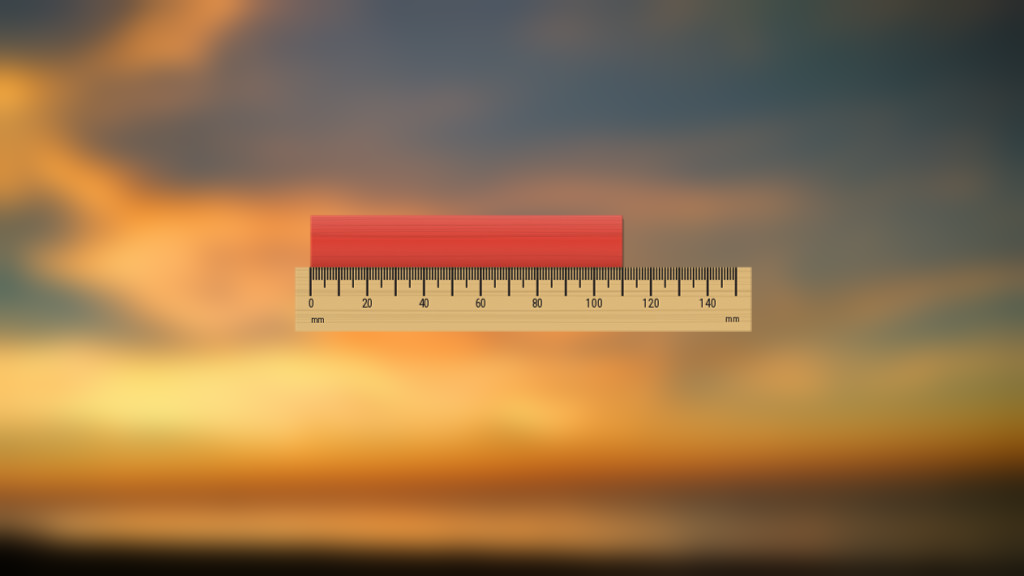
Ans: **110** mm
